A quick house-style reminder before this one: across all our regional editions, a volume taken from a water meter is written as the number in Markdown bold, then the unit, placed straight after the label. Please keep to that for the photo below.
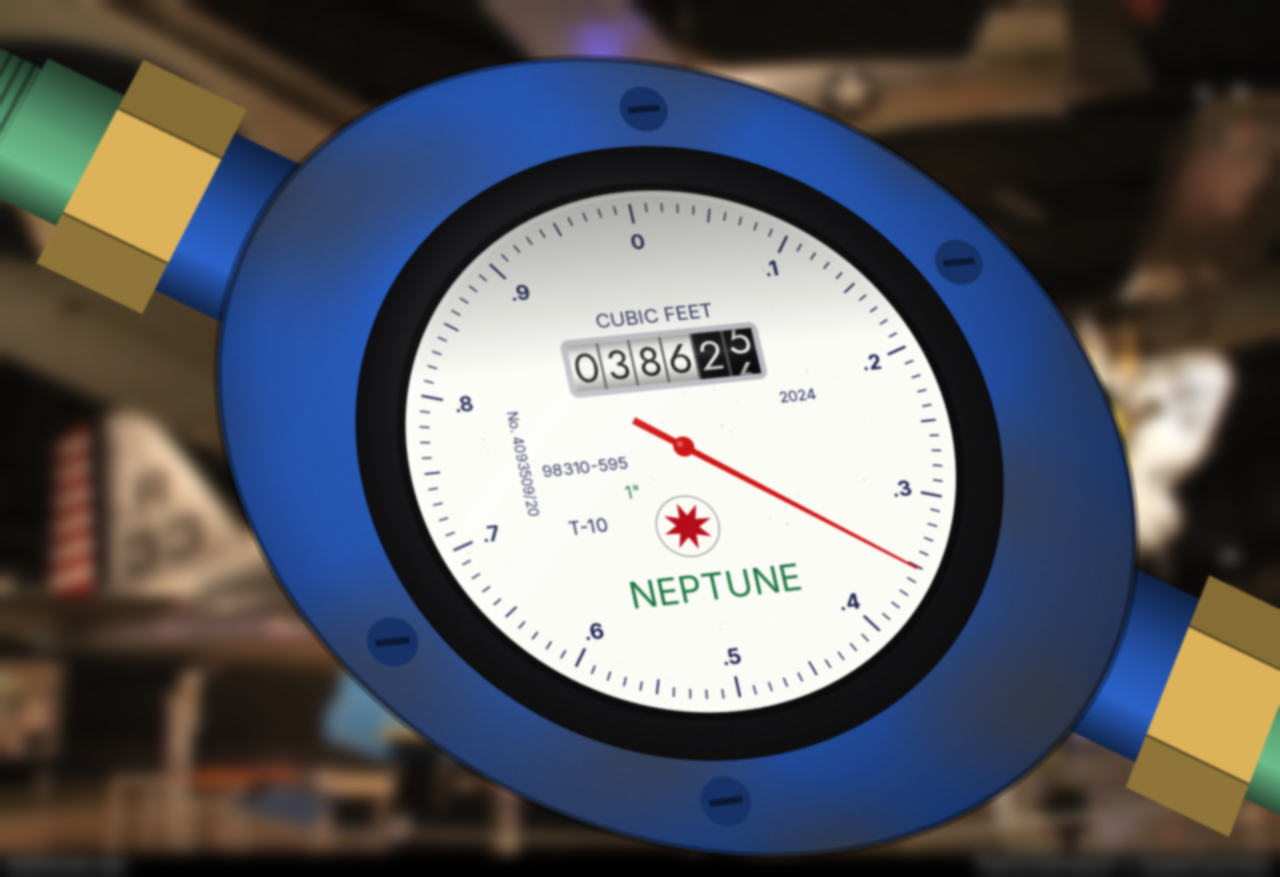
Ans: **38625.35** ft³
